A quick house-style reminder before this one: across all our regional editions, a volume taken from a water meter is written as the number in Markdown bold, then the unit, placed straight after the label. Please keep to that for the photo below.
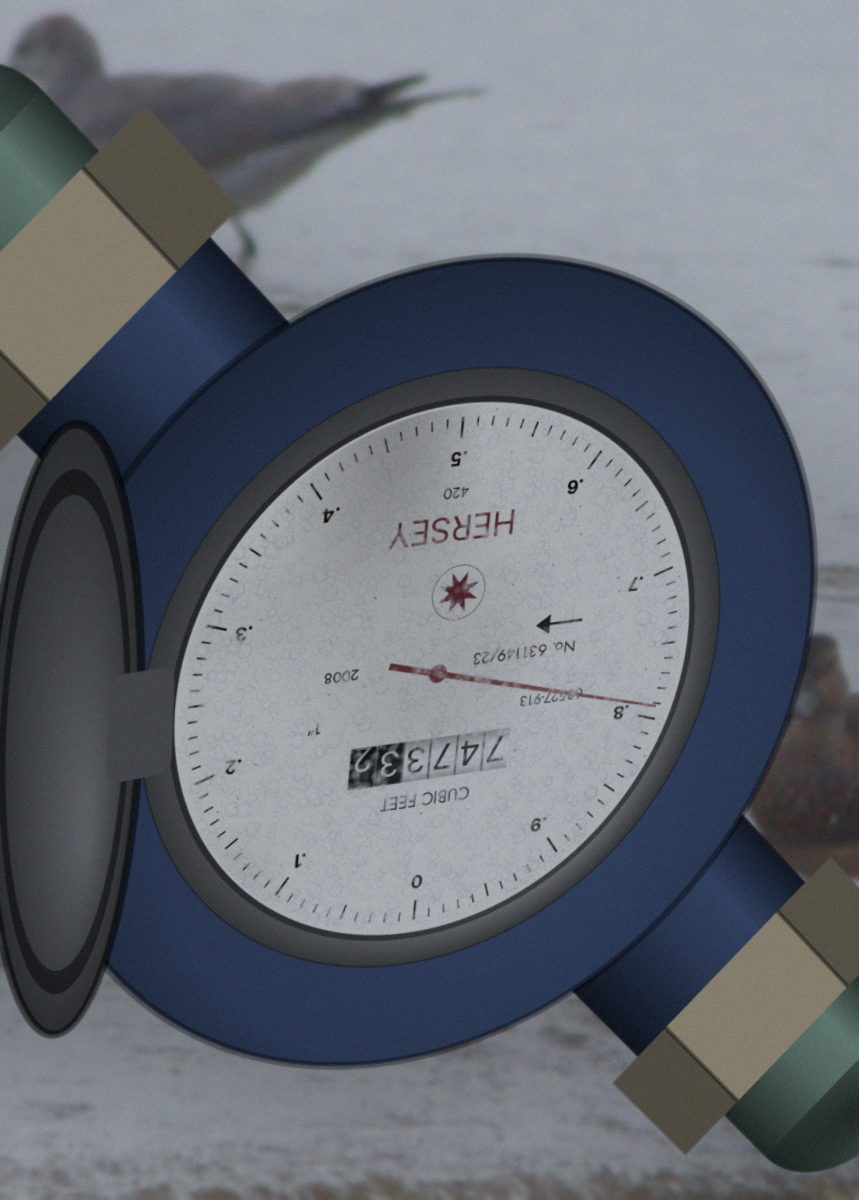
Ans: **747331.79** ft³
